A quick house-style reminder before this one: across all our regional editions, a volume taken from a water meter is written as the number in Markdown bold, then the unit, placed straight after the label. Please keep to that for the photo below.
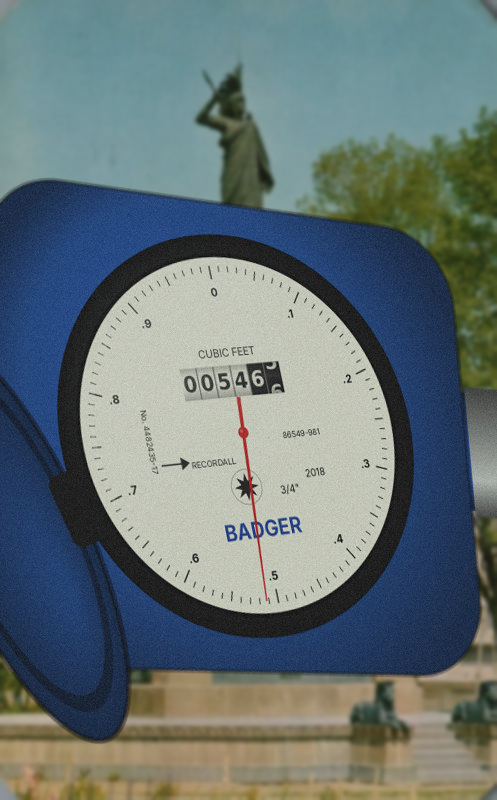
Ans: **5465.51** ft³
